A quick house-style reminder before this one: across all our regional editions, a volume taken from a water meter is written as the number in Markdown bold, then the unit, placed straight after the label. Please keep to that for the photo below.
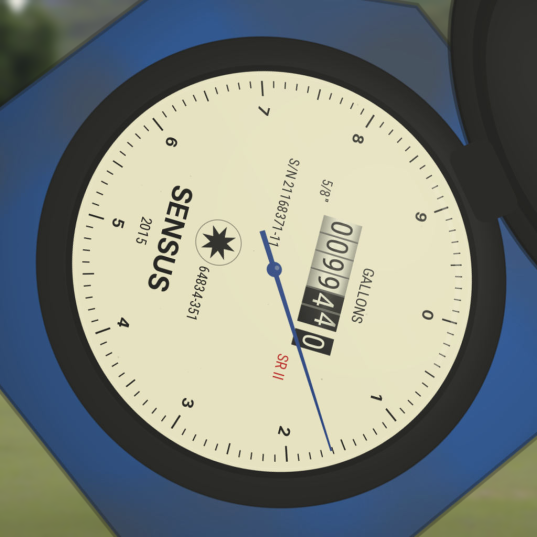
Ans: **99441.6** gal
